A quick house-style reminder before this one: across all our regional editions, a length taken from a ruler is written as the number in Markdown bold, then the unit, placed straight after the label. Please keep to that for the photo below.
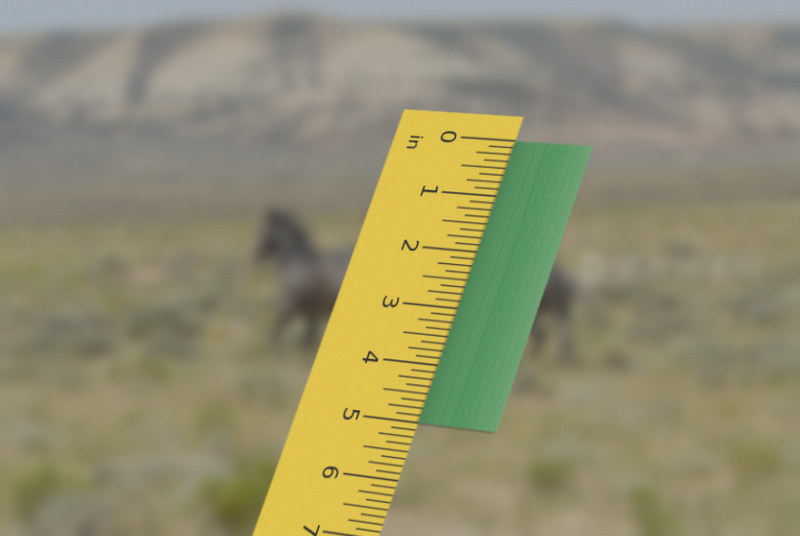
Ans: **5** in
